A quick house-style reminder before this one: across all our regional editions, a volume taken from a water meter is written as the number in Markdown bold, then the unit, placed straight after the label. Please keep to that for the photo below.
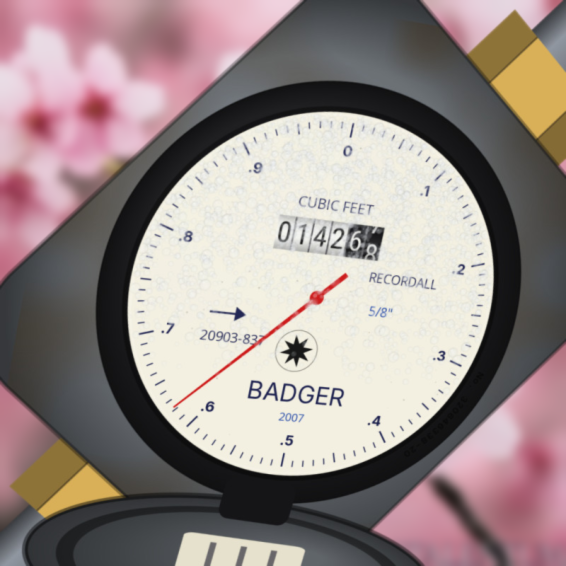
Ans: **14267.62** ft³
